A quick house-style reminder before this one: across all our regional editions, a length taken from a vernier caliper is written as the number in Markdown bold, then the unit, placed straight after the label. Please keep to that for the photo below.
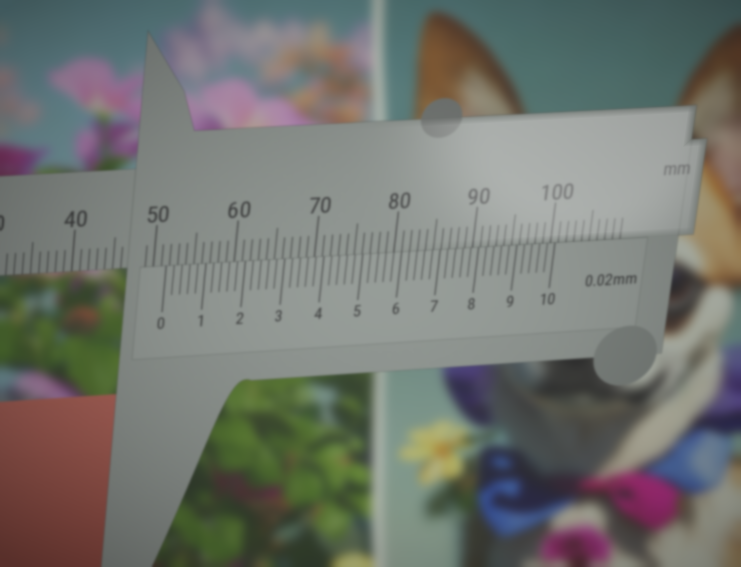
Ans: **51.6** mm
